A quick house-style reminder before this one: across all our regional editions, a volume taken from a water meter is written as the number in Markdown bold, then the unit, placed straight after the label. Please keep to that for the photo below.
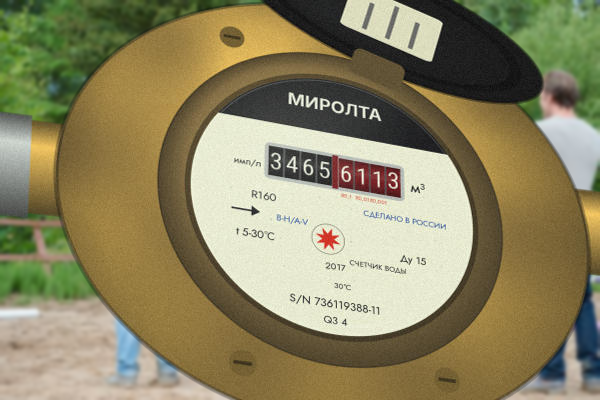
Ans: **3465.6113** m³
